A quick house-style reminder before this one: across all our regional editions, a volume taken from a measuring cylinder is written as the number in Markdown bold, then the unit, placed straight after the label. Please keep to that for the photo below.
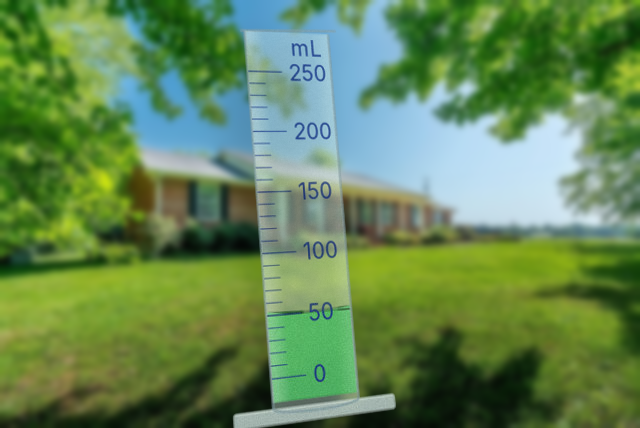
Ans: **50** mL
